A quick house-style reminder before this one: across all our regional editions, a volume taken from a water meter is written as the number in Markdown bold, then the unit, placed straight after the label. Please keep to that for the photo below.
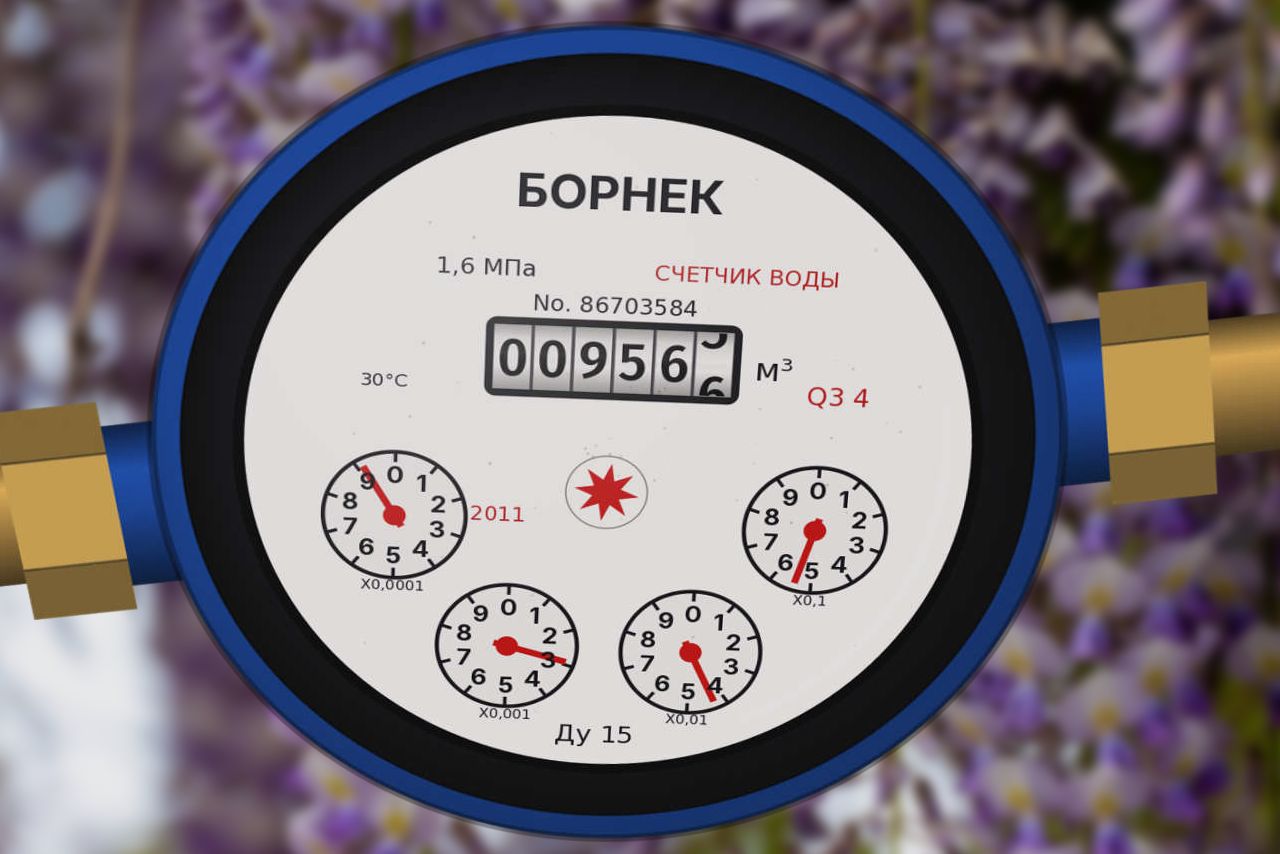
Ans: **9565.5429** m³
